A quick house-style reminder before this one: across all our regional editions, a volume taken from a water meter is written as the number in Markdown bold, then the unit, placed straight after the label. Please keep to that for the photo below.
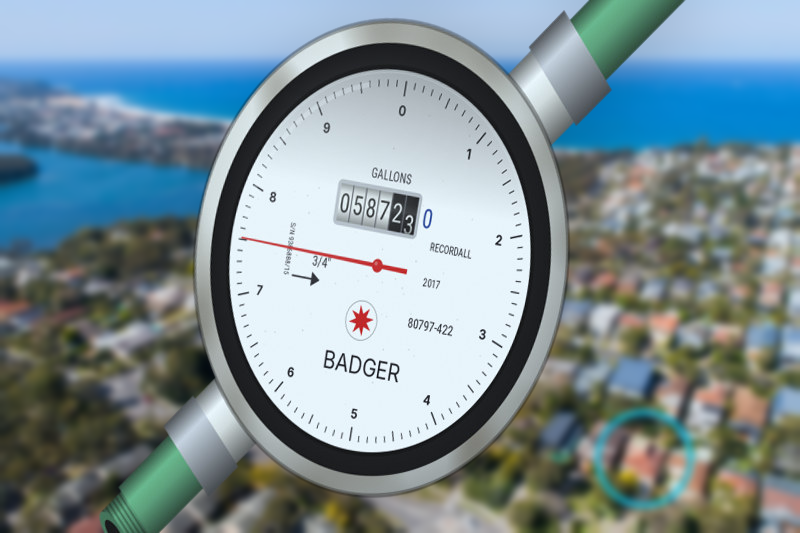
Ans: **587227.5** gal
